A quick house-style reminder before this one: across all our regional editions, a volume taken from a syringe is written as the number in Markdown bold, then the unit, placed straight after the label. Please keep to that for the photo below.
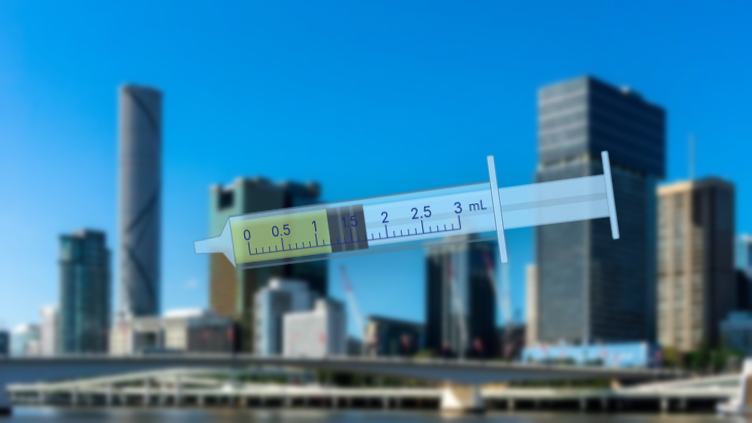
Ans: **1.2** mL
